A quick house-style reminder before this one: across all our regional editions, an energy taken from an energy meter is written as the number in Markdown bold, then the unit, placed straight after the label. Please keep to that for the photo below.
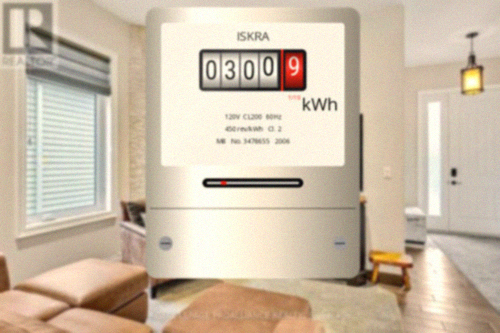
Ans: **300.9** kWh
